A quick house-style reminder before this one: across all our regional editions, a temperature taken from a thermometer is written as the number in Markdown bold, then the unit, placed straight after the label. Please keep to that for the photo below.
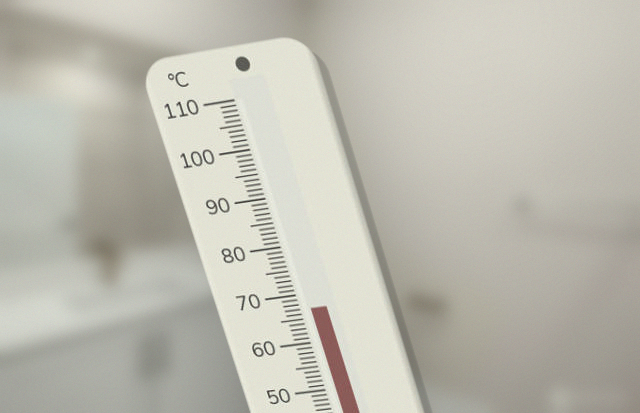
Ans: **67** °C
